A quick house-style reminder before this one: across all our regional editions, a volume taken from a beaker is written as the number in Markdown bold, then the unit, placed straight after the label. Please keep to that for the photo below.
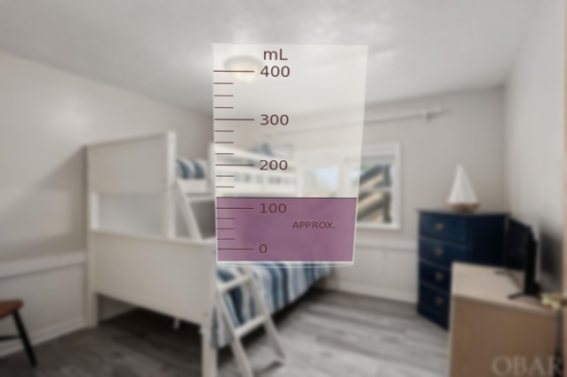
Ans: **125** mL
